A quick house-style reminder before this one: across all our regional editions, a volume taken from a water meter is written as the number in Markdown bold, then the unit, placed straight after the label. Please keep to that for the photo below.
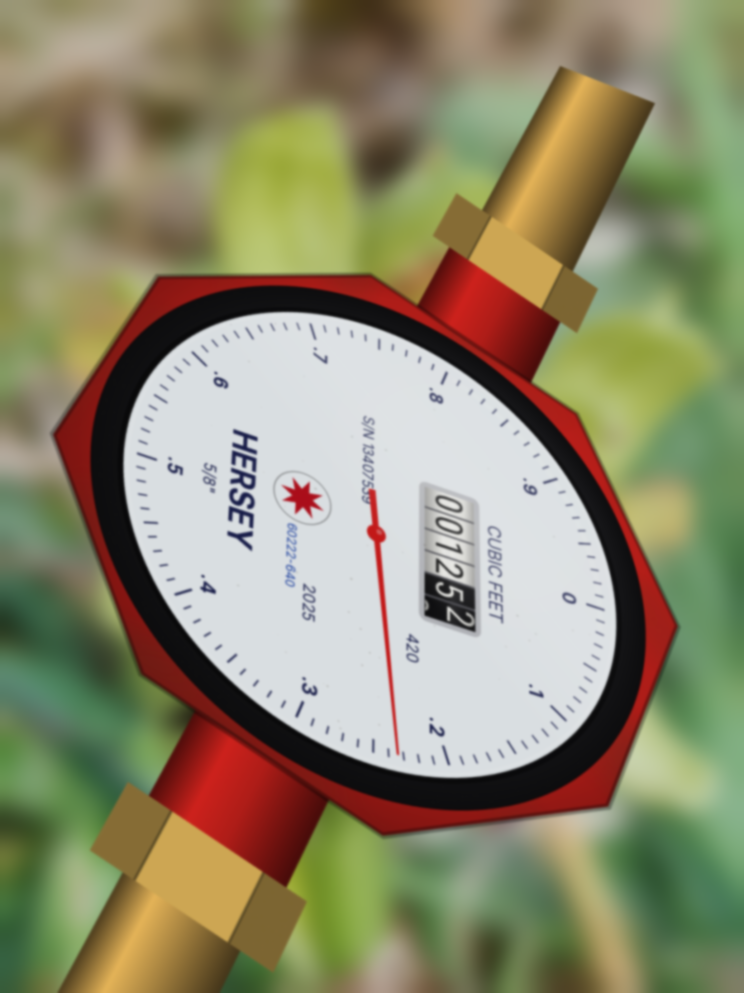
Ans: **1252.23** ft³
